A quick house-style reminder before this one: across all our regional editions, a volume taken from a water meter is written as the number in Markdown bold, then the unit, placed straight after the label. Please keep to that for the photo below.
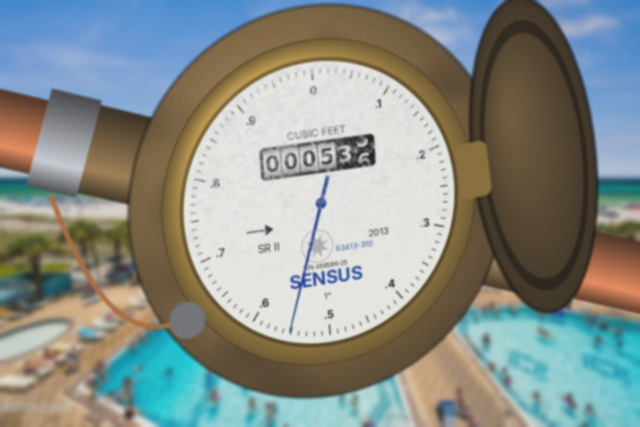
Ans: **535.55** ft³
